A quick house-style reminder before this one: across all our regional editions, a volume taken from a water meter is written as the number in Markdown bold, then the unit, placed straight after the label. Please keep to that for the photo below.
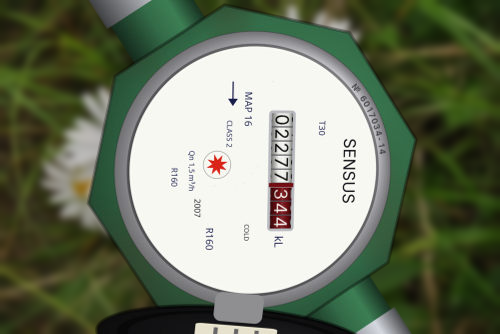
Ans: **2277.344** kL
